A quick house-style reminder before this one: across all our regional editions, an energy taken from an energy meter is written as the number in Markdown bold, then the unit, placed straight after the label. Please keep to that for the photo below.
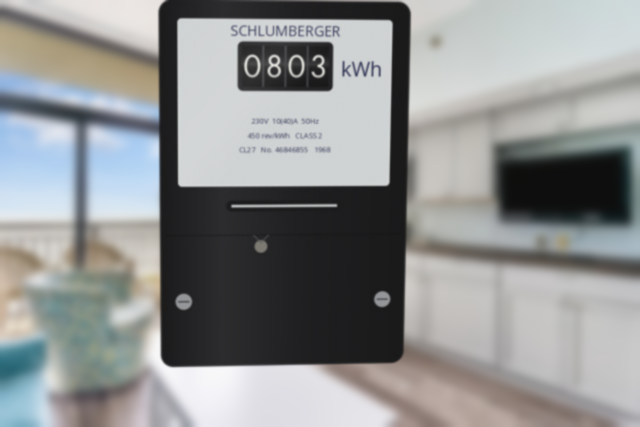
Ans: **803** kWh
